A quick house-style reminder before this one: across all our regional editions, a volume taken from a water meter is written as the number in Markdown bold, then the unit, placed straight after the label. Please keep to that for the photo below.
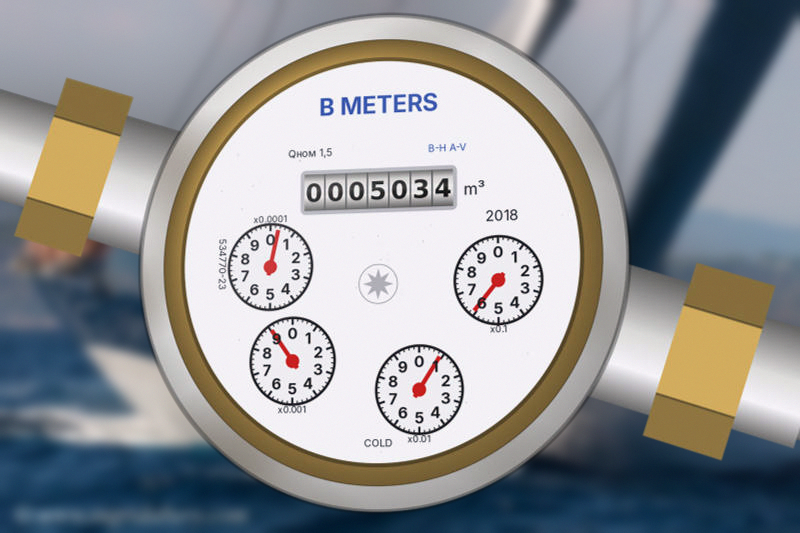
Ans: **5034.6090** m³
